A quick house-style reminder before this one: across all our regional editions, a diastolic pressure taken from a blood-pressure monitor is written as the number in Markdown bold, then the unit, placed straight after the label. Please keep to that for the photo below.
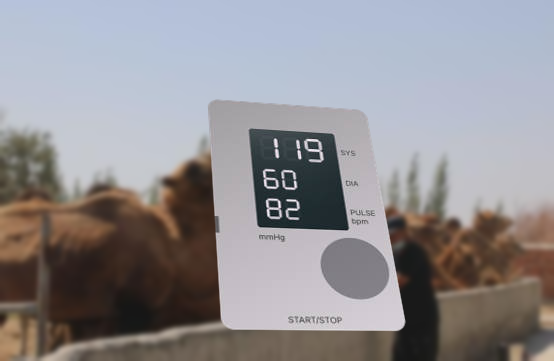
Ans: **60** mmHg
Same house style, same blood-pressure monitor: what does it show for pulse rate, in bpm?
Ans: **82** bpm
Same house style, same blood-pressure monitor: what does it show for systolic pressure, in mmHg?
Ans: **119** mmHg
